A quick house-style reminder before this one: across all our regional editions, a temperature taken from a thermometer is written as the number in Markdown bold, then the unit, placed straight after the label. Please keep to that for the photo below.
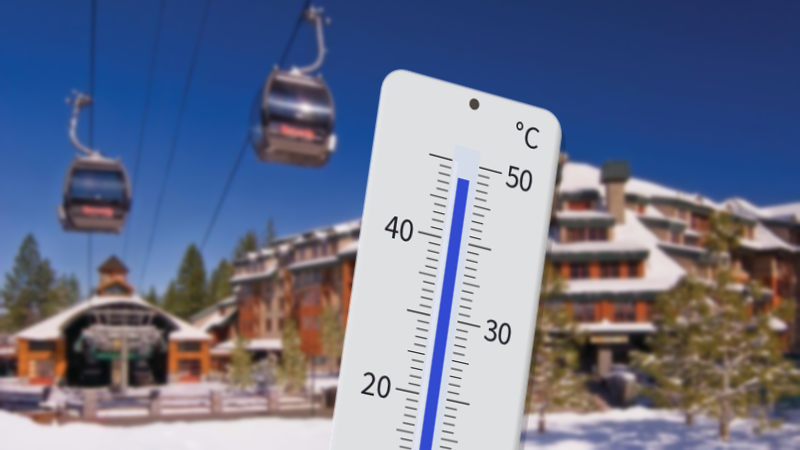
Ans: **48** °C
